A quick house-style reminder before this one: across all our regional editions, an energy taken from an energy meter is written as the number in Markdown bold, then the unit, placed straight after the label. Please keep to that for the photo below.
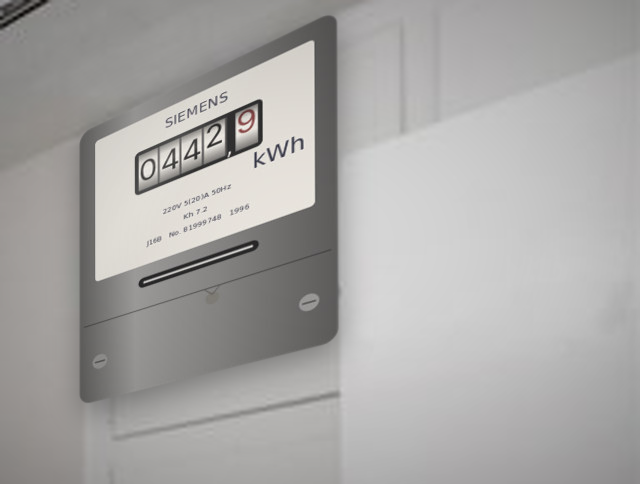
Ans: **442.9** kWh
